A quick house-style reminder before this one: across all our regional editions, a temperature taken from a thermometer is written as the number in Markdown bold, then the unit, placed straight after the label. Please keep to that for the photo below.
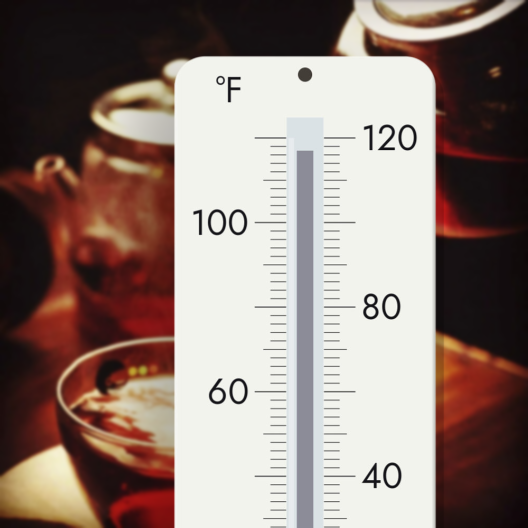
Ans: **117** °F
